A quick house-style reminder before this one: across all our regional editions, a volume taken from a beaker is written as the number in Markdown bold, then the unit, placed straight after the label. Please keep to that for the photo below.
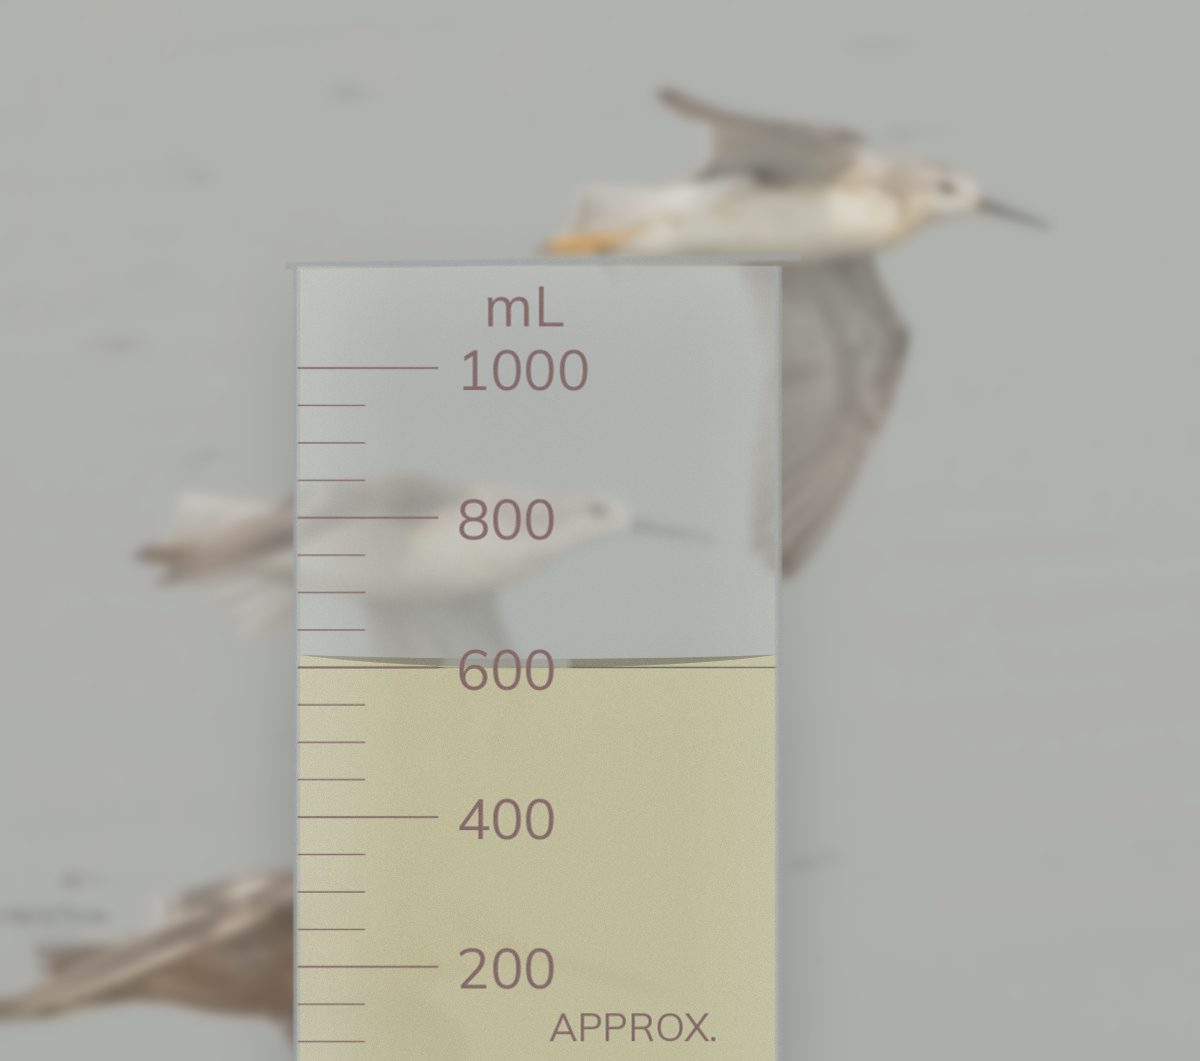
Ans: **600** mL
